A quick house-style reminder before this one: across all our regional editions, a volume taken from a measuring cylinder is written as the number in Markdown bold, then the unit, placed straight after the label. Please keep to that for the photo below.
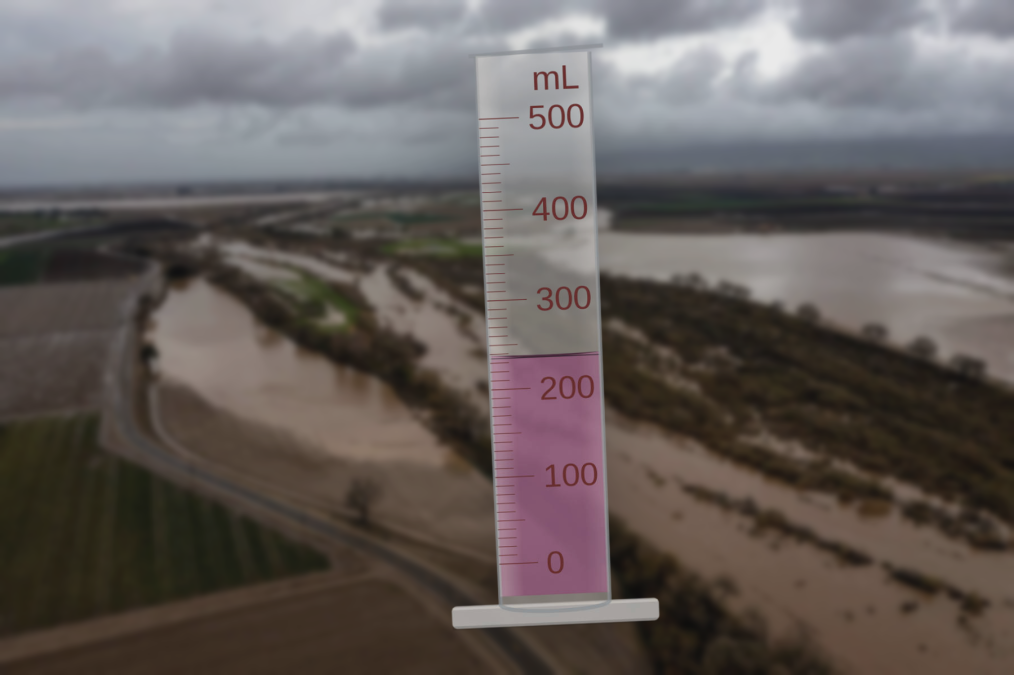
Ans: **235** mL
